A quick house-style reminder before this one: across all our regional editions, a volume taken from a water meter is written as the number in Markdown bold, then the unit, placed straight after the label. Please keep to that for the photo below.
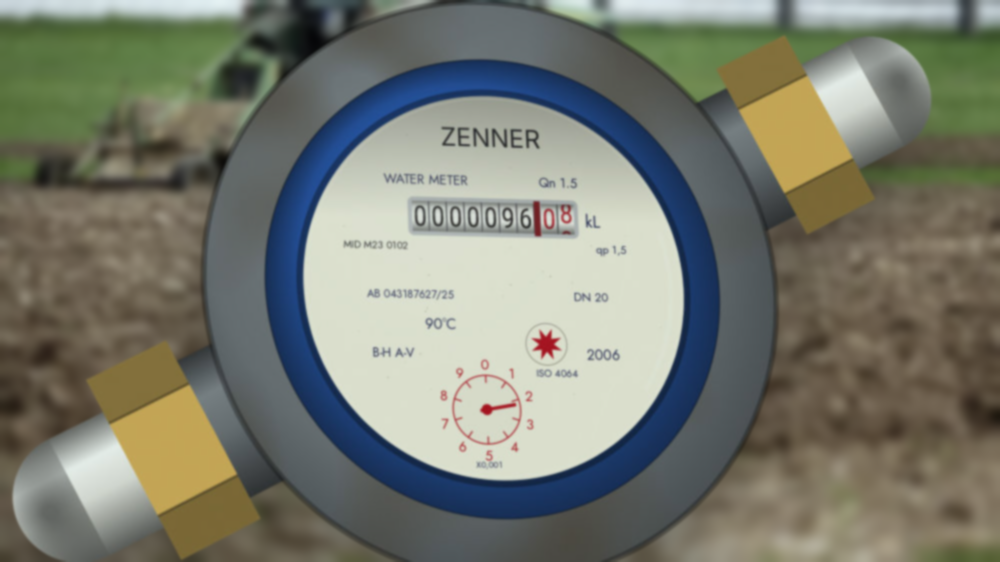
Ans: **96.082** kL
